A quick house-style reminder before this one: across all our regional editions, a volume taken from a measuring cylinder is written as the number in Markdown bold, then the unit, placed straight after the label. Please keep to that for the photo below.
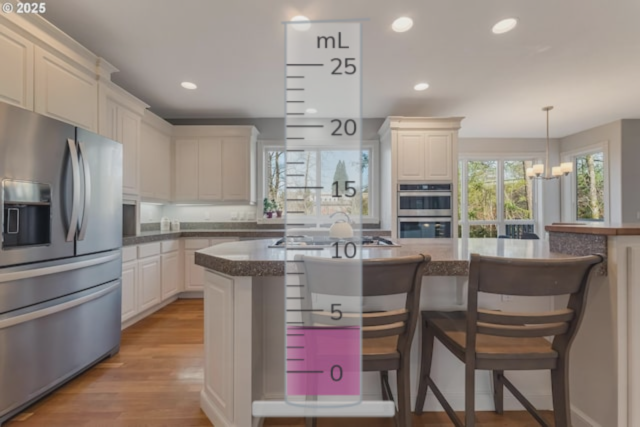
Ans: **3.5** mL
